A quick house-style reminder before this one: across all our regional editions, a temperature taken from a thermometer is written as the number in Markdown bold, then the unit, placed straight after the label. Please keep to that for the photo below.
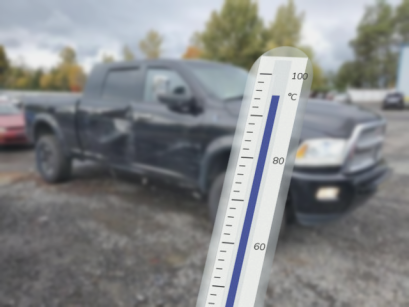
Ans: **95** °C
